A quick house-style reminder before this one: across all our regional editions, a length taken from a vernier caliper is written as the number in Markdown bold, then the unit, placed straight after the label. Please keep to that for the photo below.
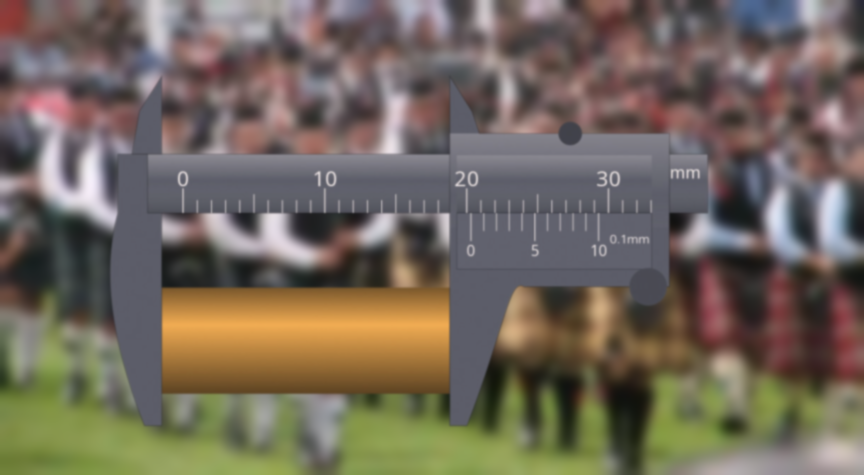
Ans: **20.3** mm
